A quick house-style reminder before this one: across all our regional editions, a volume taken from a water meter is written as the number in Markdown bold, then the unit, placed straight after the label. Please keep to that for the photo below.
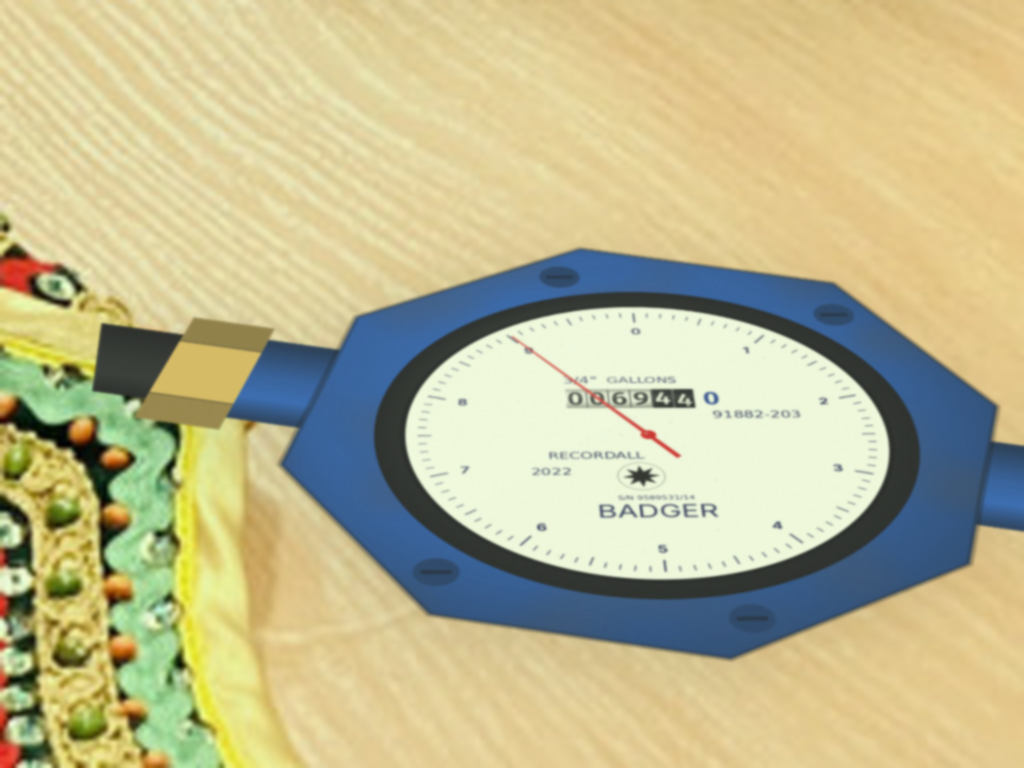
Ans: **69439.0** gal
